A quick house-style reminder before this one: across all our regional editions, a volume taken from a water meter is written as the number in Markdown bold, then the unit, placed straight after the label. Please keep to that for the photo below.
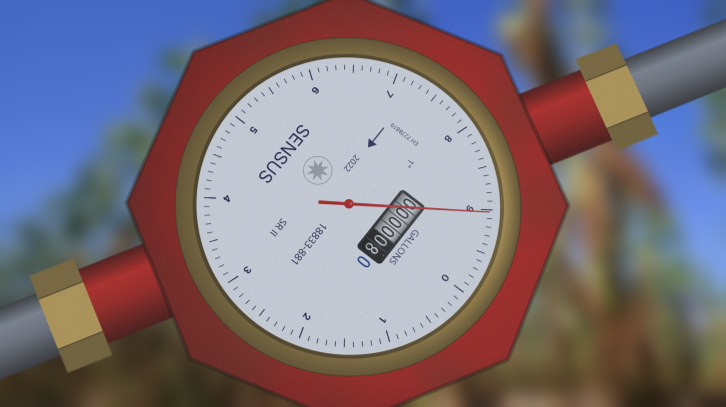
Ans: **79.0** gal
